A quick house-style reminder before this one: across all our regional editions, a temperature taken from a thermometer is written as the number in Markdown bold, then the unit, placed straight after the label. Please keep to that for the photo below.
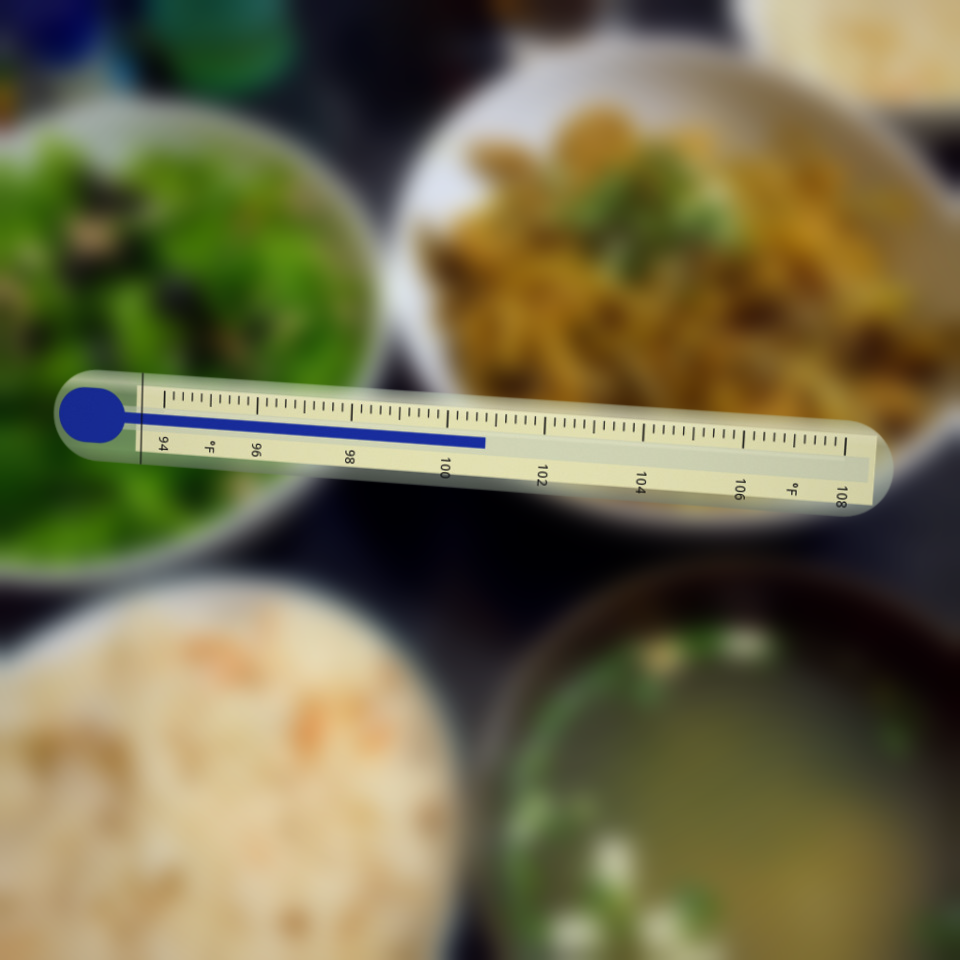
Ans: **100.8** °F
